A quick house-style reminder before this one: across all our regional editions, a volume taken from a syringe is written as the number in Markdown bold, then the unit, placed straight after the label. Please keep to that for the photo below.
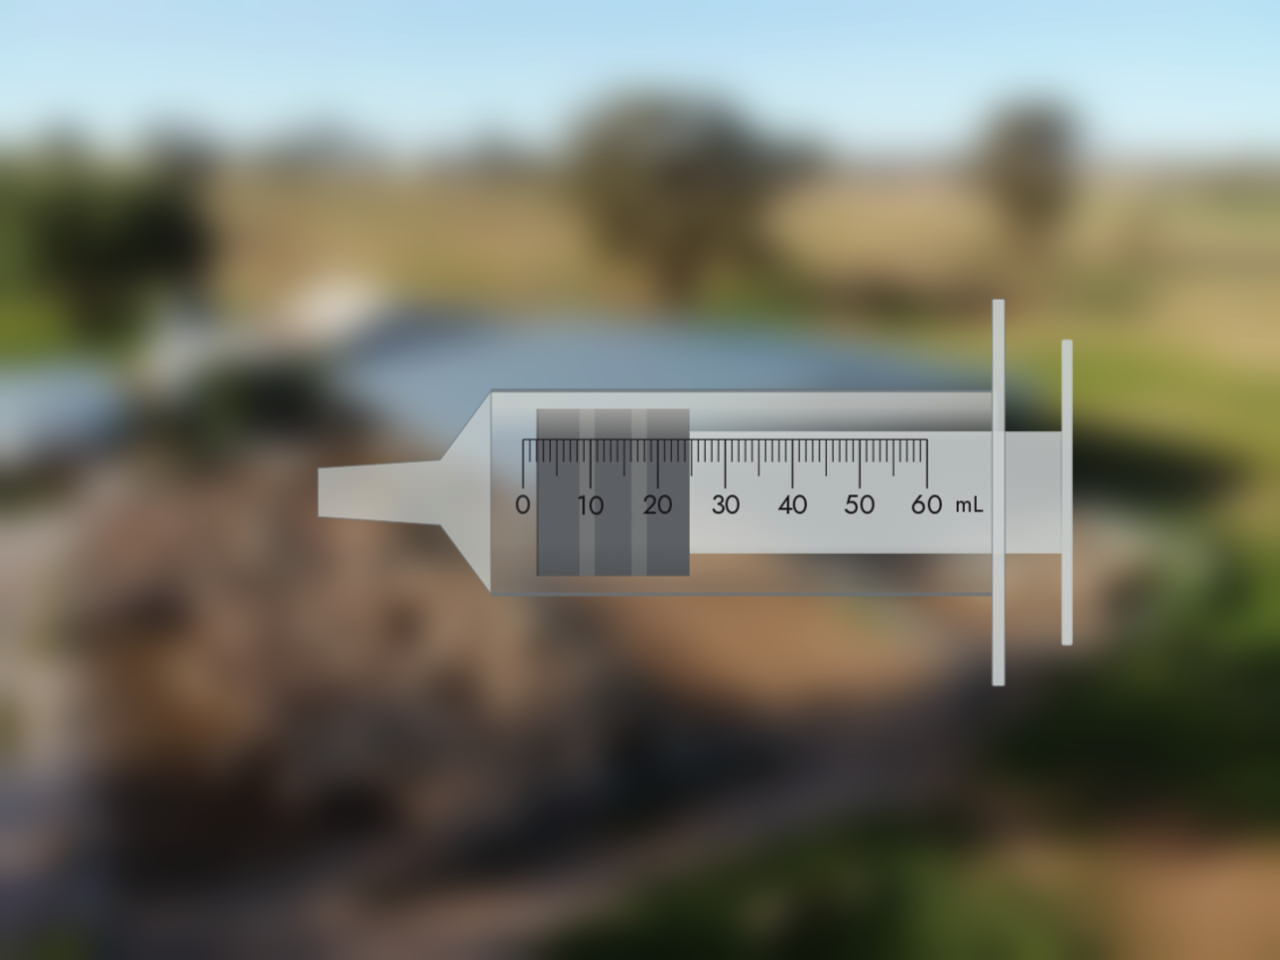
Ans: **2** mL
